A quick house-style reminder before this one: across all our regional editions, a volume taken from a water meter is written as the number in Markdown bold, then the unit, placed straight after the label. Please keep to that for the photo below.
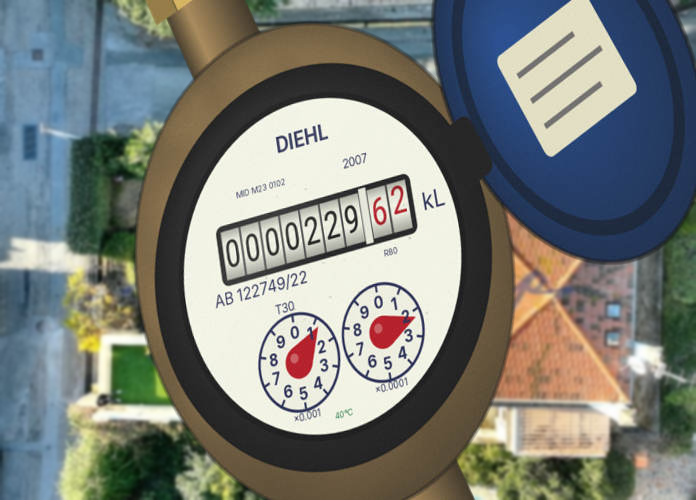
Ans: **229.6212** kL
